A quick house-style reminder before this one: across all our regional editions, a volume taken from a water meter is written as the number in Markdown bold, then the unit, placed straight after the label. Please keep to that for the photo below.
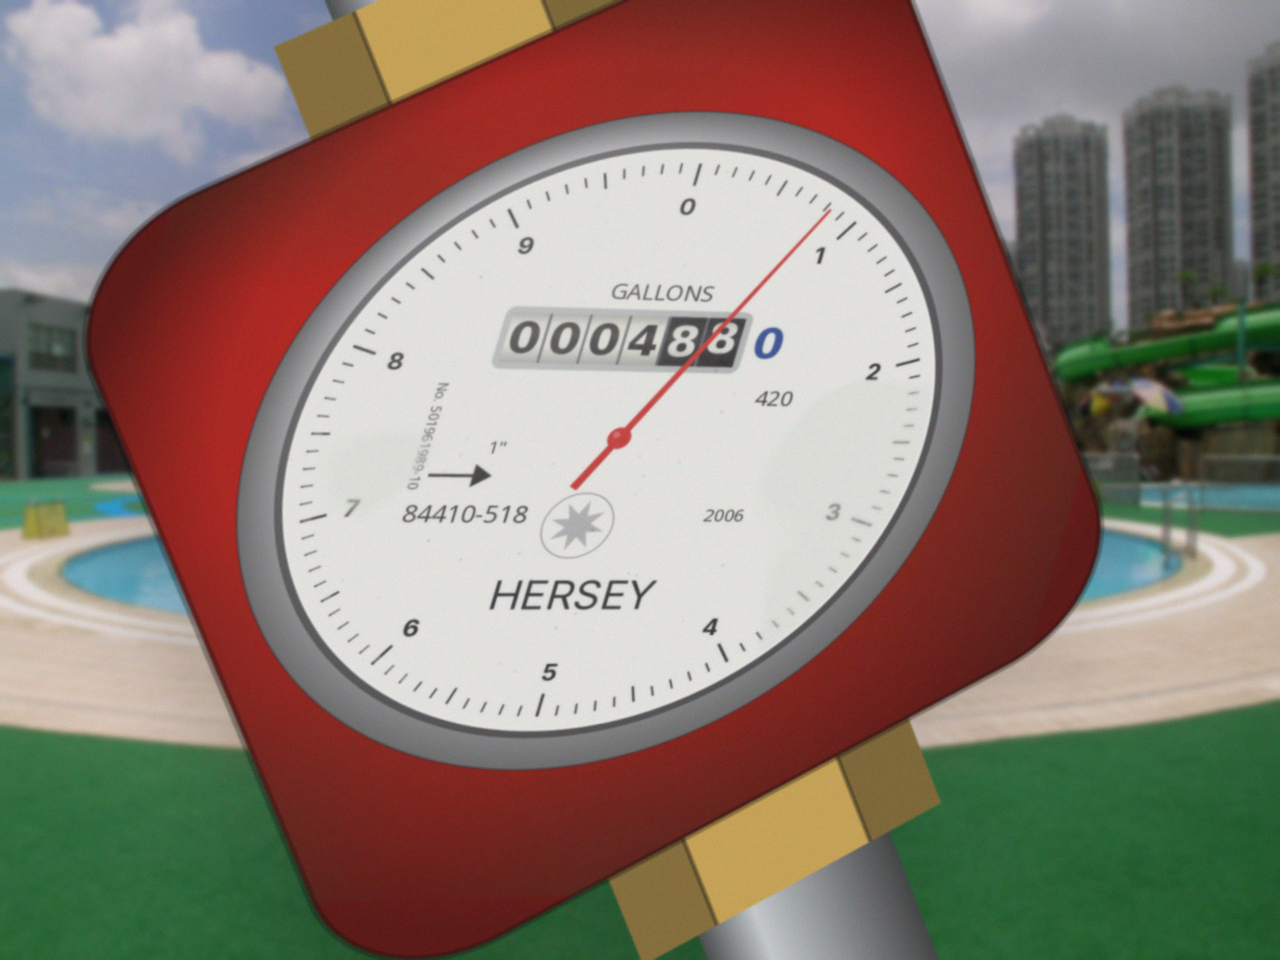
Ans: **4880.8** gal
